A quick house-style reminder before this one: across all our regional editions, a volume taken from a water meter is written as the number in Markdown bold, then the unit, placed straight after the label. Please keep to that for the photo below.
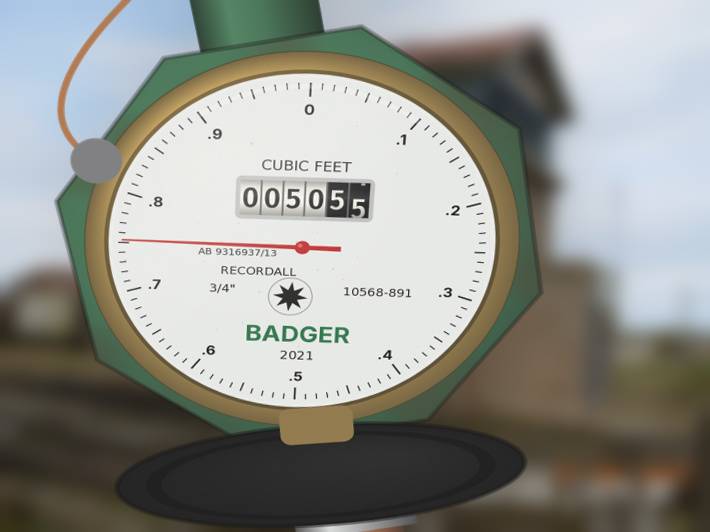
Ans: **5054.75** ft³
